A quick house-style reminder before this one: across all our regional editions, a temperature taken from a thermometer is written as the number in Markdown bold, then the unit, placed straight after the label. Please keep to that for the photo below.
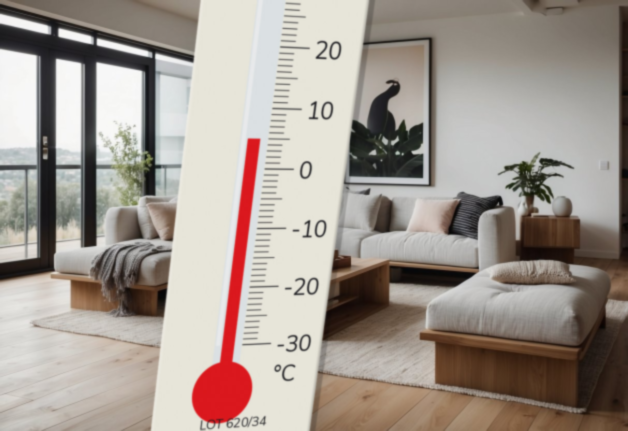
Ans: **5** °C
